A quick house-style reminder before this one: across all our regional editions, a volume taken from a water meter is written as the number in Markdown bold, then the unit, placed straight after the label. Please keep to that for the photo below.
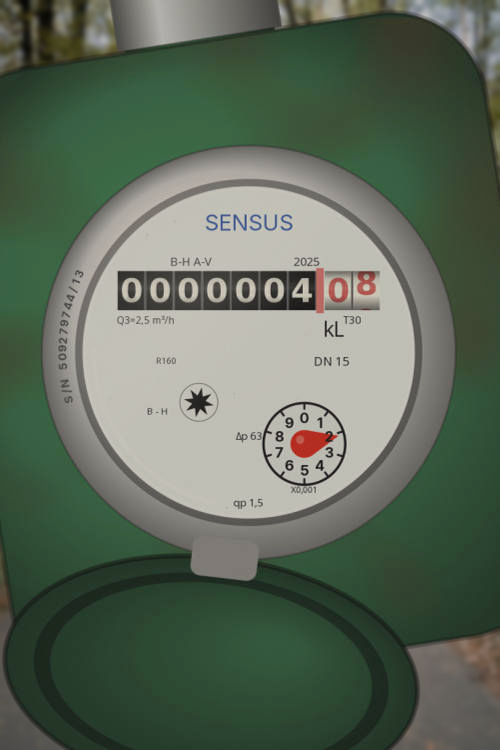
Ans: **4.082** kL
